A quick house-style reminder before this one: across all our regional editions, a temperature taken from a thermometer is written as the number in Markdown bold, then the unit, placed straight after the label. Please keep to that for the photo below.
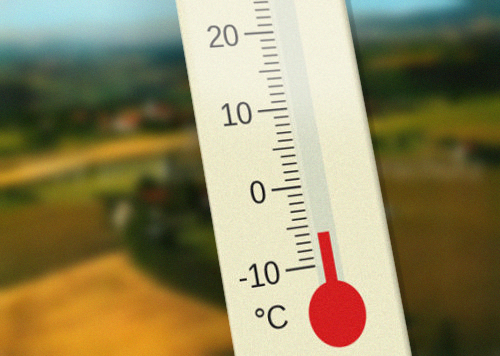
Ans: **-6** °C
